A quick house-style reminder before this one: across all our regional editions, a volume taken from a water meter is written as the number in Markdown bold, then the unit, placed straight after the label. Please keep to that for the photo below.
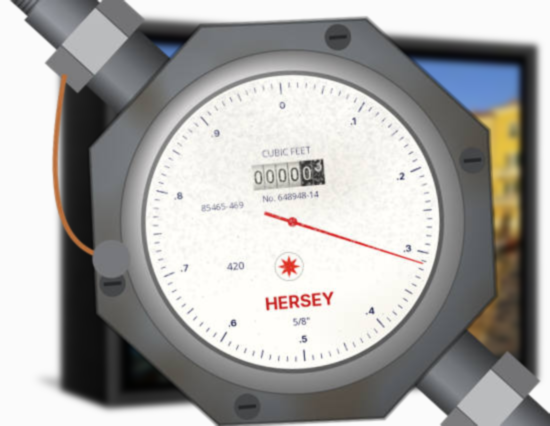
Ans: **3.31** ft³
